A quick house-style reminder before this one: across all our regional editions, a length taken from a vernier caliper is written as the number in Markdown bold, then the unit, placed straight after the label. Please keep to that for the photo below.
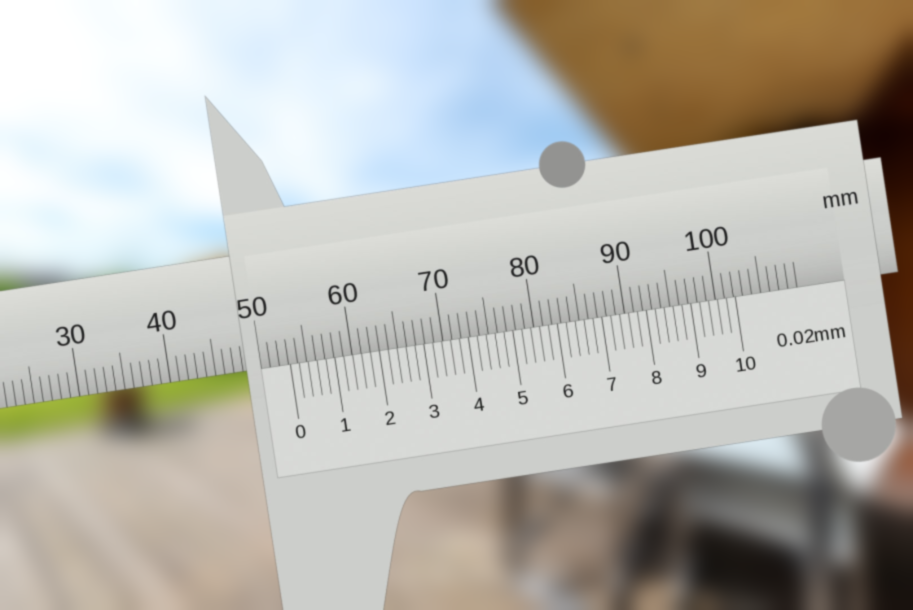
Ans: **53.2** mm
